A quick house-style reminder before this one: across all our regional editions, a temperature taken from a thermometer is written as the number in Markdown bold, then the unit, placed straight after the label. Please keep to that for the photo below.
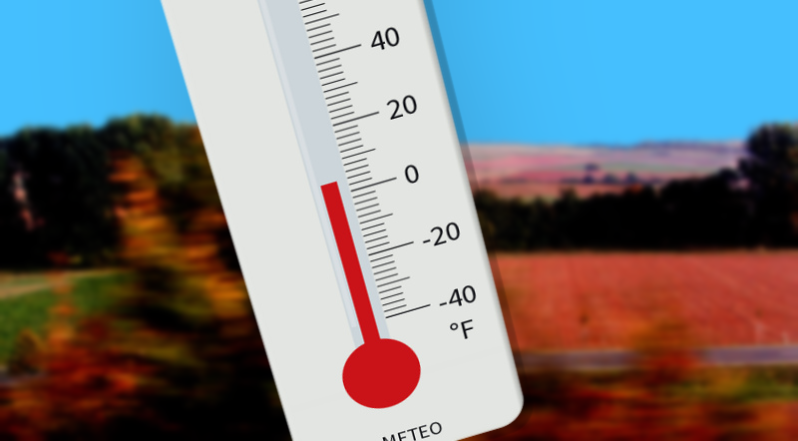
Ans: **4** °F
